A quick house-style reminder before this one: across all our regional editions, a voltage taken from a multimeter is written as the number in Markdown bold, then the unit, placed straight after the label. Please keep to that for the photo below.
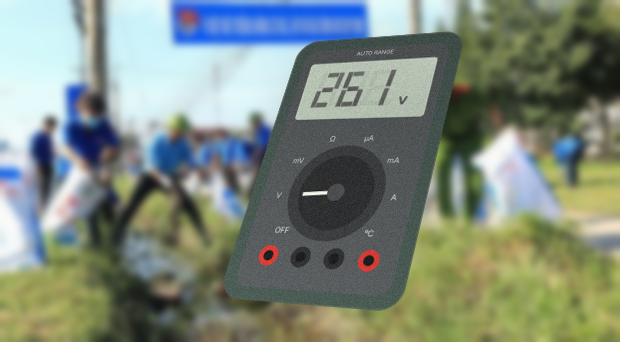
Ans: **261** V
